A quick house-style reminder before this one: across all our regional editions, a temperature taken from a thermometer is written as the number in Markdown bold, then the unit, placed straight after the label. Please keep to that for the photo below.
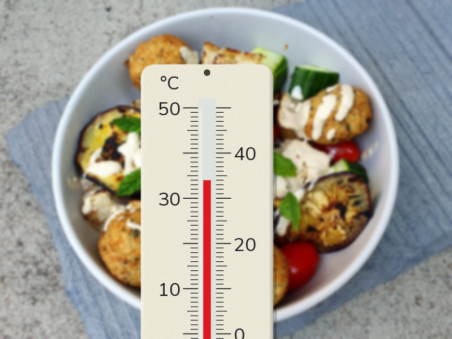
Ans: **34** °C
